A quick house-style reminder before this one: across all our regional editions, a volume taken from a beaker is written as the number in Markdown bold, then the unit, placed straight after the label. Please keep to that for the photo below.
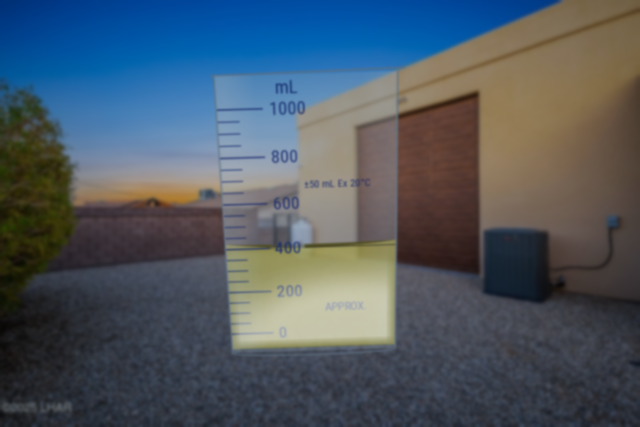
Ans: **400** mL
